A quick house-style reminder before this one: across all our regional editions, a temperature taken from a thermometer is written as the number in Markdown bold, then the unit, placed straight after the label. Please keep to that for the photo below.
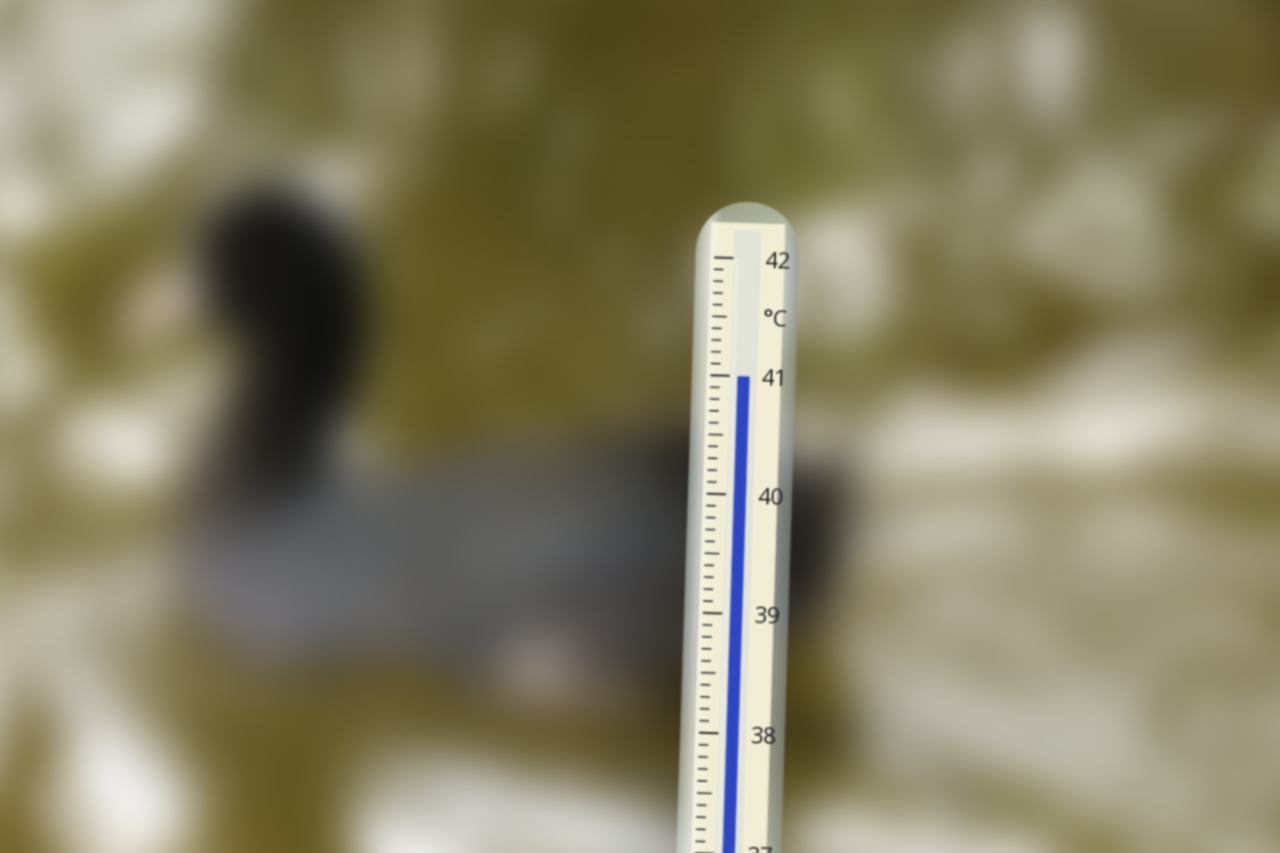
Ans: **41** °C
